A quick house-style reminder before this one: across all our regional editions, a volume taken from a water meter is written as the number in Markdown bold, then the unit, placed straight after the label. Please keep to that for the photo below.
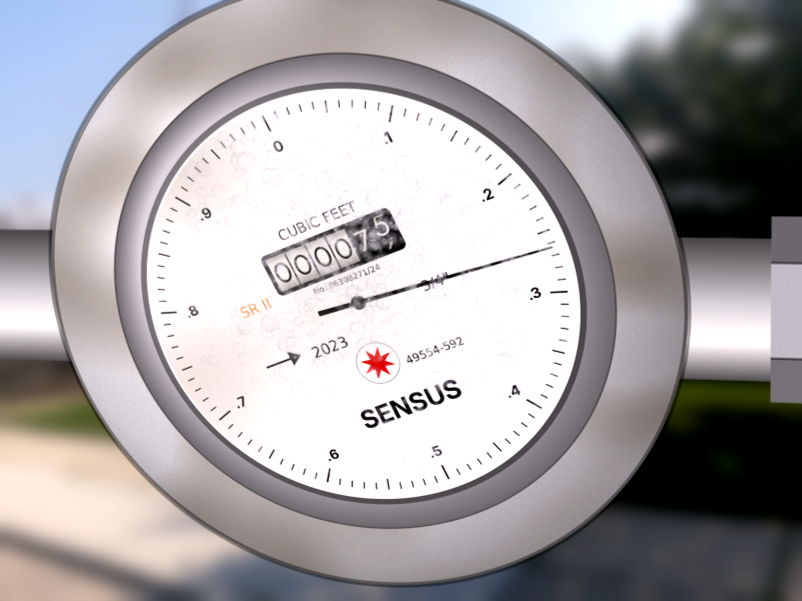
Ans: **75.26** ft³
